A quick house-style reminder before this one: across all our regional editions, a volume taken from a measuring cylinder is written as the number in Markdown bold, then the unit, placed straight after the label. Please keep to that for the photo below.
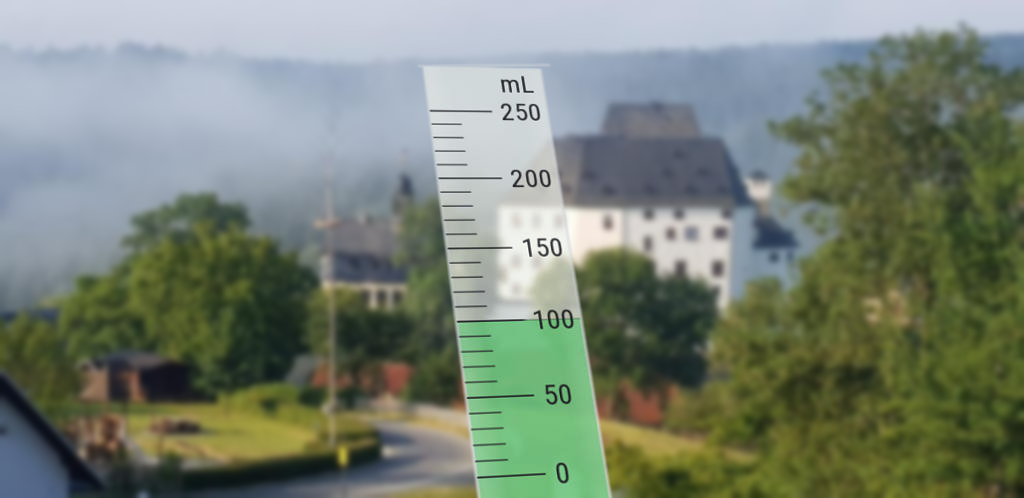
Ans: **100** mL
